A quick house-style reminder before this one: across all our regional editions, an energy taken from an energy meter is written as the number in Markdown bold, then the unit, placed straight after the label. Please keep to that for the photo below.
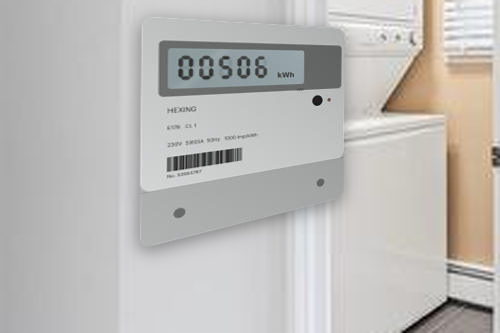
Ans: **506** kWh
